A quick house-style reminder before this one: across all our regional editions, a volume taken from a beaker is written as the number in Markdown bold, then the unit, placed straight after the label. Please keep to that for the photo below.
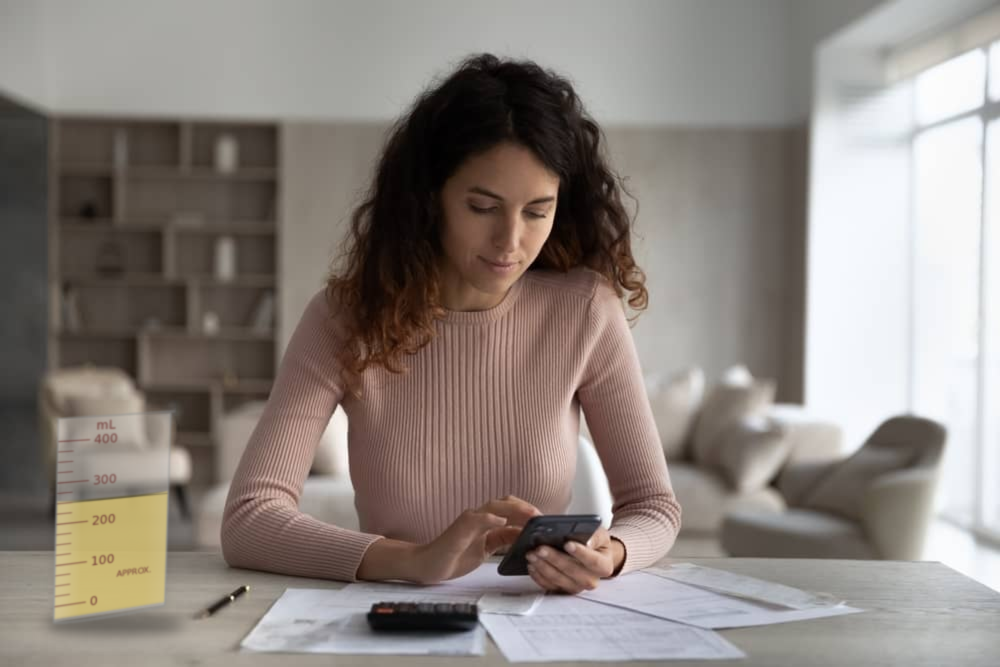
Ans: **250** mL
